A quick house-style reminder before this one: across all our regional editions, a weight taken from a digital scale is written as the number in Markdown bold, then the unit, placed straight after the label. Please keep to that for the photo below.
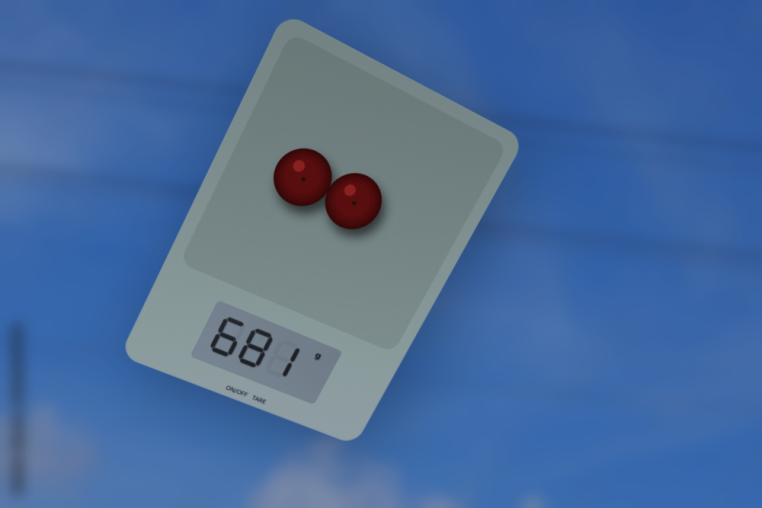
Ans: **681** g
